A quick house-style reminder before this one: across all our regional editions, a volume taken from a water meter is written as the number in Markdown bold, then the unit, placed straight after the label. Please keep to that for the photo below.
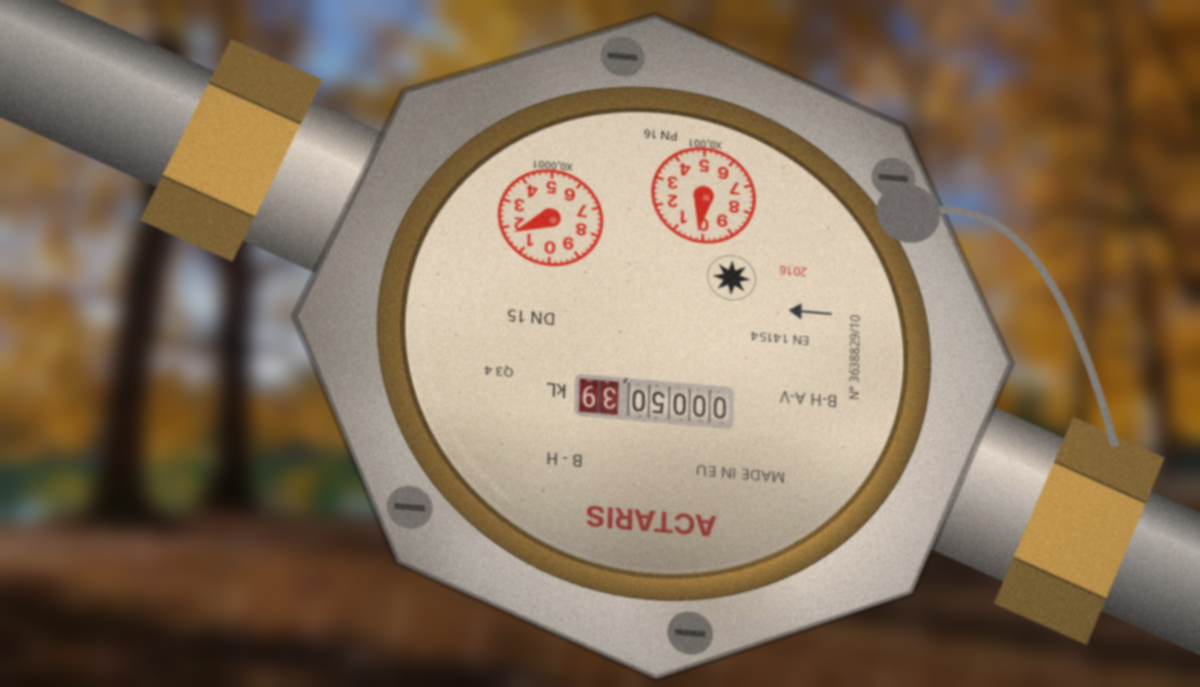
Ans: **50.3901** kL
